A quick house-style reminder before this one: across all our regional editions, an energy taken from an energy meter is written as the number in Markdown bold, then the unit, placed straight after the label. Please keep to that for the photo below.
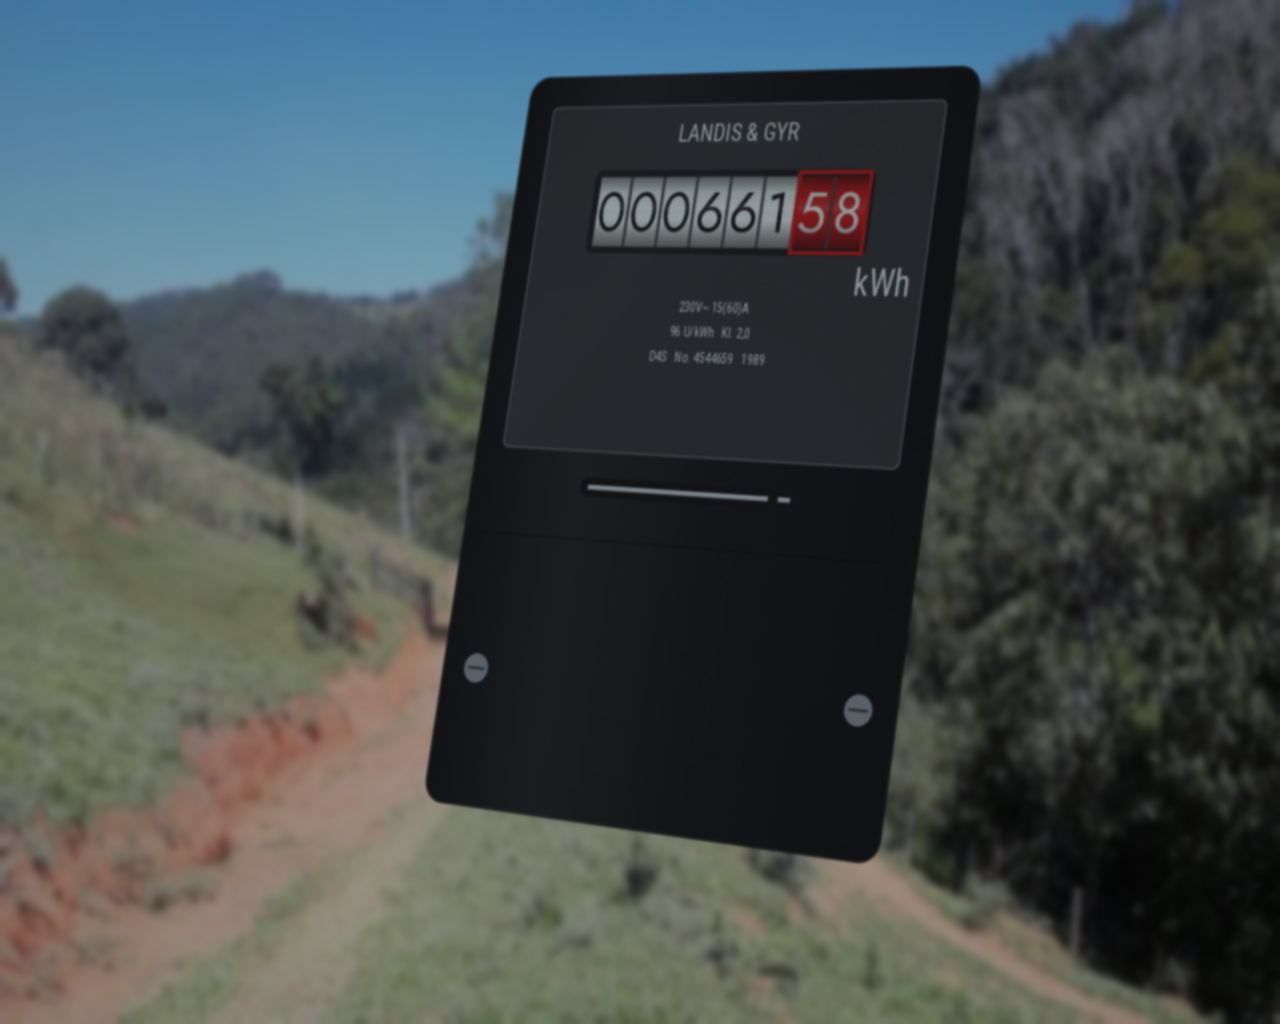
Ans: **661.58** kWh
